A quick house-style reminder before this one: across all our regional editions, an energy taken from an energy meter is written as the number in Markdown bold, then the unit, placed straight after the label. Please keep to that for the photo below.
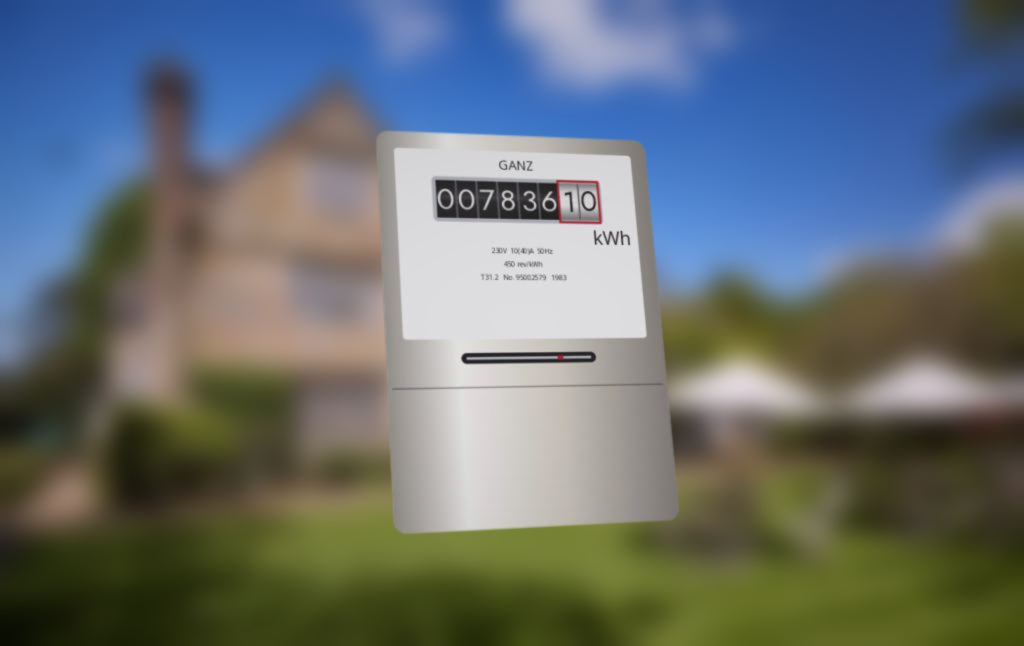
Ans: **7836.10** kWh
